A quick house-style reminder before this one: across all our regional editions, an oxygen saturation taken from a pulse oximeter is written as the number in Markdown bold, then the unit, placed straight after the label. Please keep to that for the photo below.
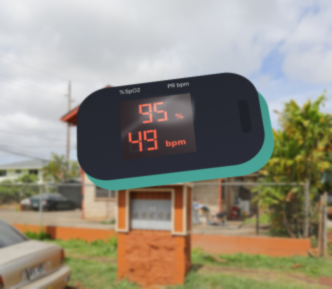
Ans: **95** %
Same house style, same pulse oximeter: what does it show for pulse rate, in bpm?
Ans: **49** bpm
